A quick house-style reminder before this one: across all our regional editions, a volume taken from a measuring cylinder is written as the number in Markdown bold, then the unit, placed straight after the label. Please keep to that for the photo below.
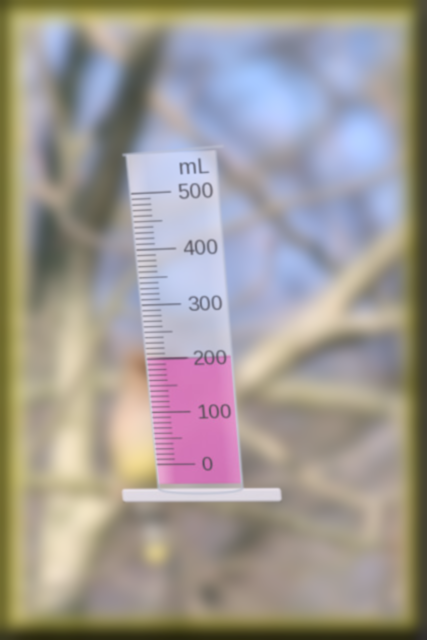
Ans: **200** mL
